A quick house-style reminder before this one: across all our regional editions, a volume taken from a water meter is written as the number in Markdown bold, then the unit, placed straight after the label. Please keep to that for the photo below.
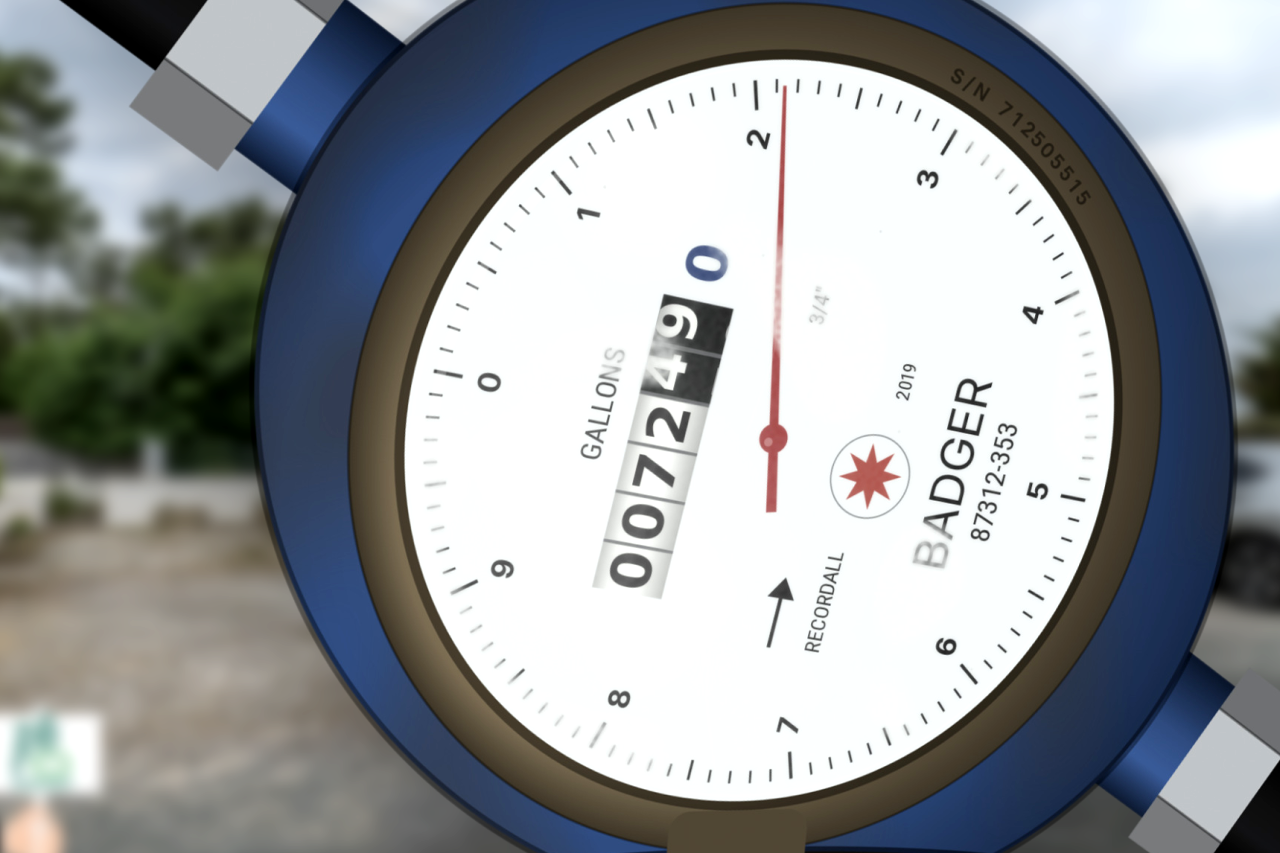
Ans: **72492.1** gal
